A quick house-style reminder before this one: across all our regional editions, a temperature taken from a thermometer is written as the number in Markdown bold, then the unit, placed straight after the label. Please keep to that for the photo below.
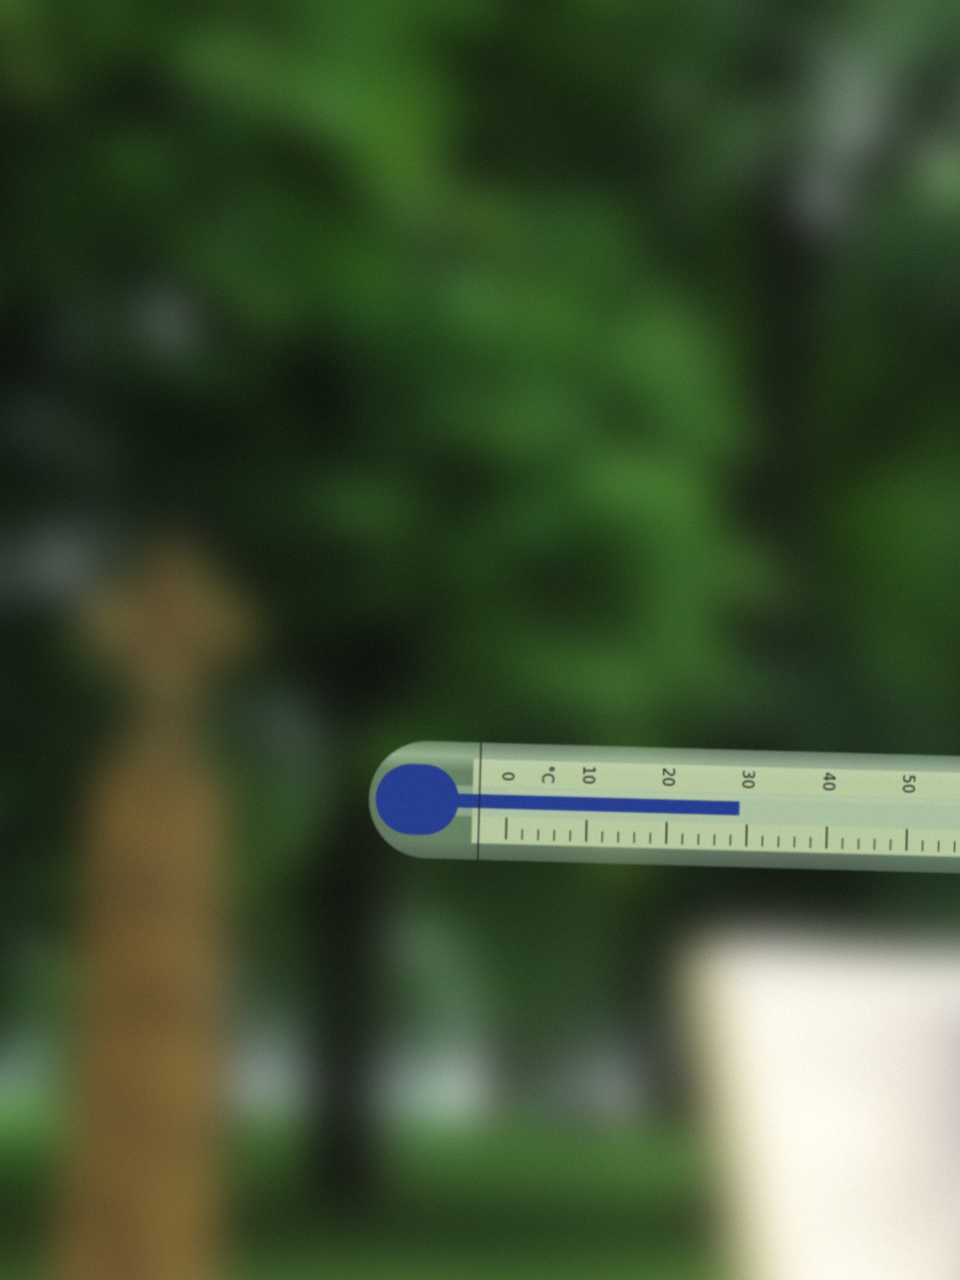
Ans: **29** °C
